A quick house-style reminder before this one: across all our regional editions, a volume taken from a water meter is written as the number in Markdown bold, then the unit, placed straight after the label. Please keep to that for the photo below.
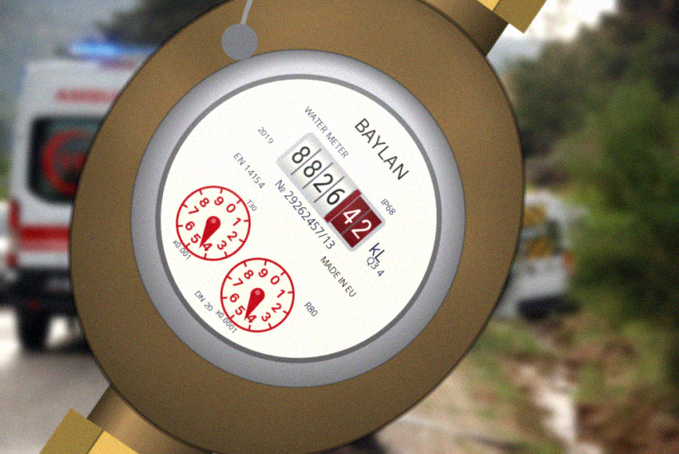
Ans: **8826.4244** kL
